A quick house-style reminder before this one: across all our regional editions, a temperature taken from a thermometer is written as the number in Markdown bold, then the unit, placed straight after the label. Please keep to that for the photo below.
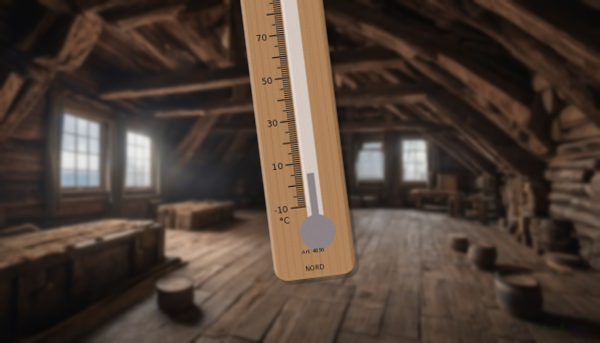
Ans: **5** °C
